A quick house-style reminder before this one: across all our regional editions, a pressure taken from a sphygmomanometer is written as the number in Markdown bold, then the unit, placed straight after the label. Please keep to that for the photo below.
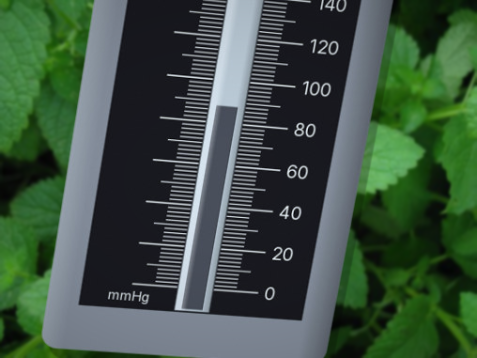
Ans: **88** mmHg
